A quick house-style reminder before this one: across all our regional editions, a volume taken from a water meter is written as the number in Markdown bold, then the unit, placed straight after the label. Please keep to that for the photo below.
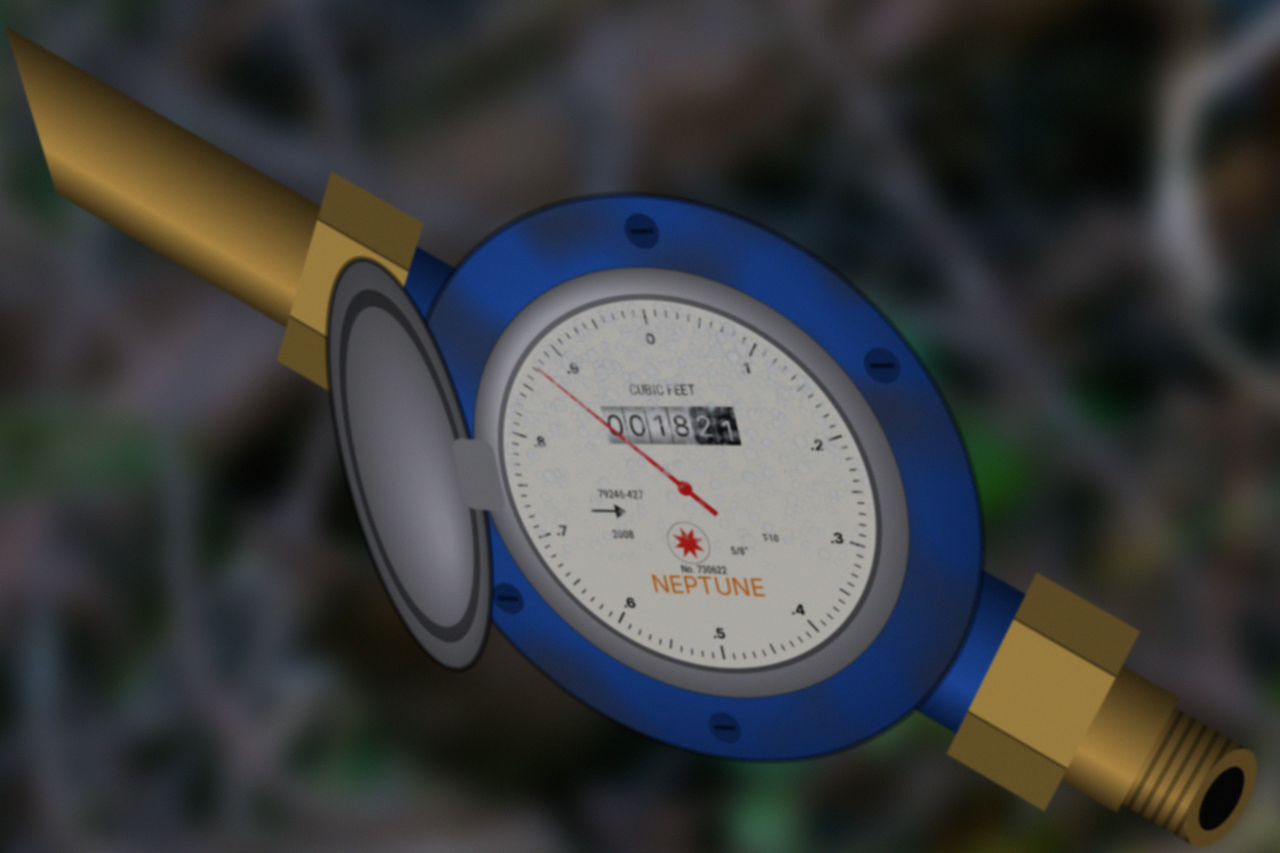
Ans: **1820.87** ft³
